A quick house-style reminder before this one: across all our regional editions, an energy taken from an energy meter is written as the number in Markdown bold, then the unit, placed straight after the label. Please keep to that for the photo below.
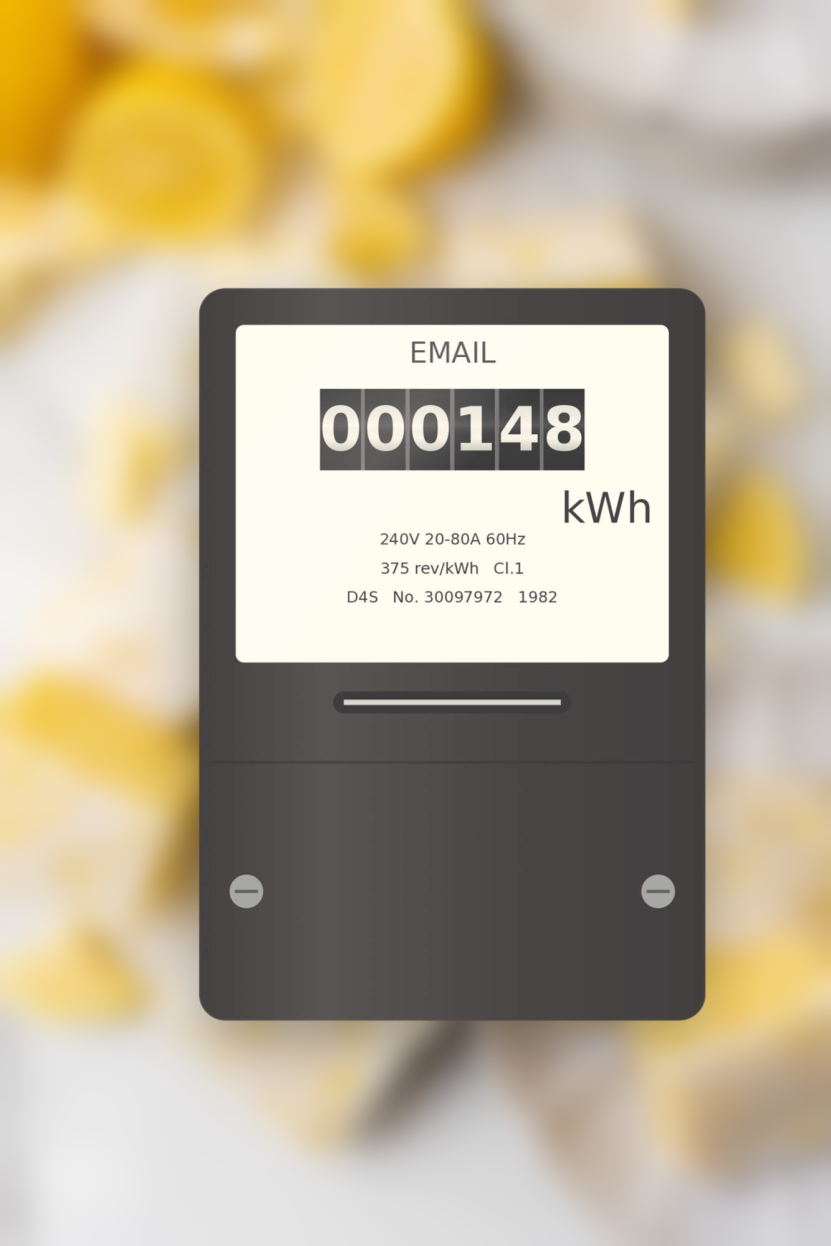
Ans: **148** kWh
